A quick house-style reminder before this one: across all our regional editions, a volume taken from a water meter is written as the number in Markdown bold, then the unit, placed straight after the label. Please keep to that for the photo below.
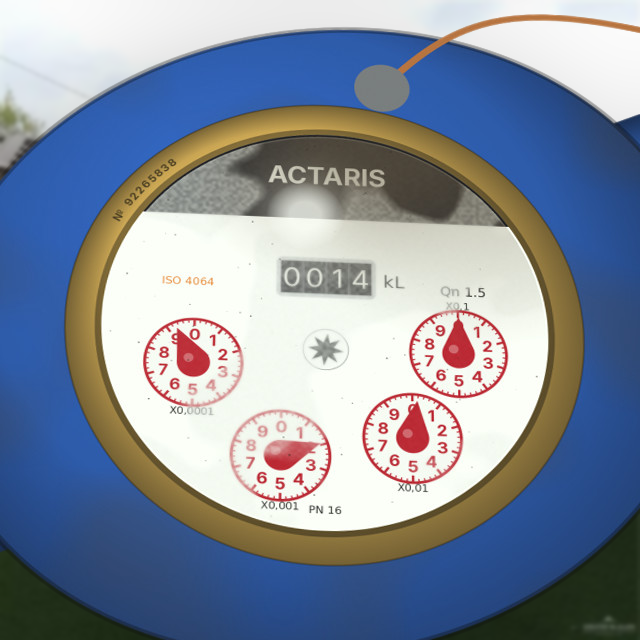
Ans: **14.0019** kL
